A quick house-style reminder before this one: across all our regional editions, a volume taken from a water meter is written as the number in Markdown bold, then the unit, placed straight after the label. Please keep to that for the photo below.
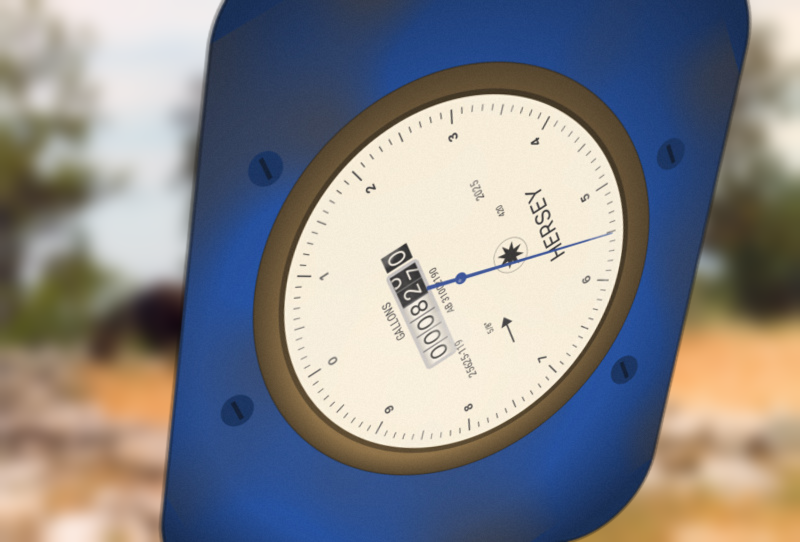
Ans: **8265.5** gal
